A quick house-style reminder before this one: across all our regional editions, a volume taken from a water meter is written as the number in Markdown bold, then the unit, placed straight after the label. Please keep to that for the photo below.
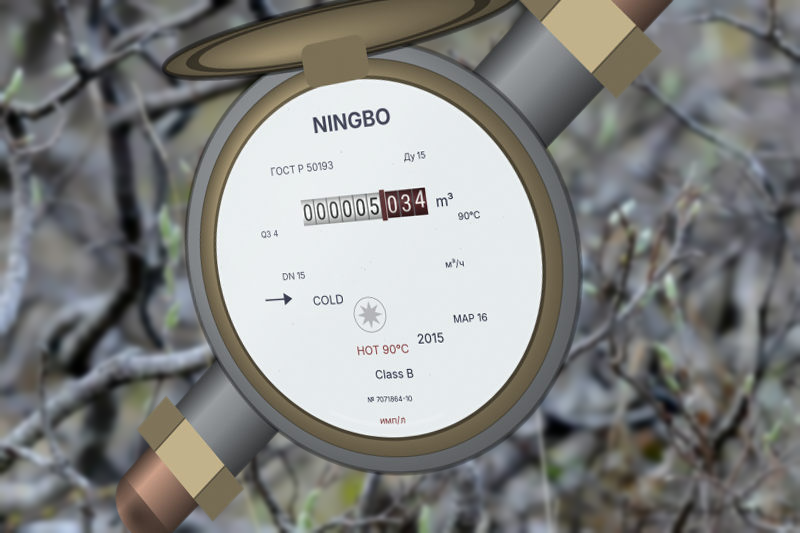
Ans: **5.034** m³
